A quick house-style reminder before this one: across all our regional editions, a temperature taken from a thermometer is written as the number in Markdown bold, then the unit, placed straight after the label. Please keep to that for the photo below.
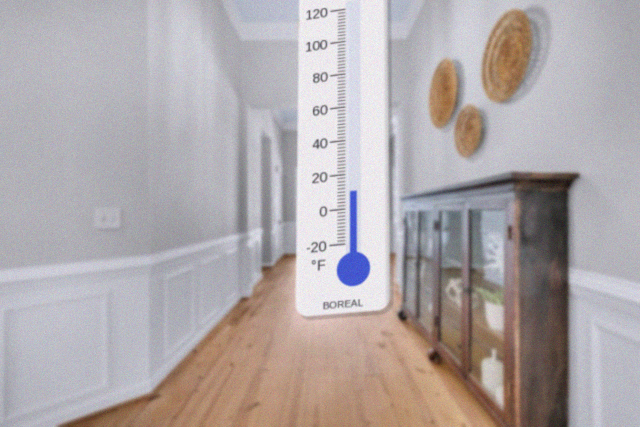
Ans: **10** °F
